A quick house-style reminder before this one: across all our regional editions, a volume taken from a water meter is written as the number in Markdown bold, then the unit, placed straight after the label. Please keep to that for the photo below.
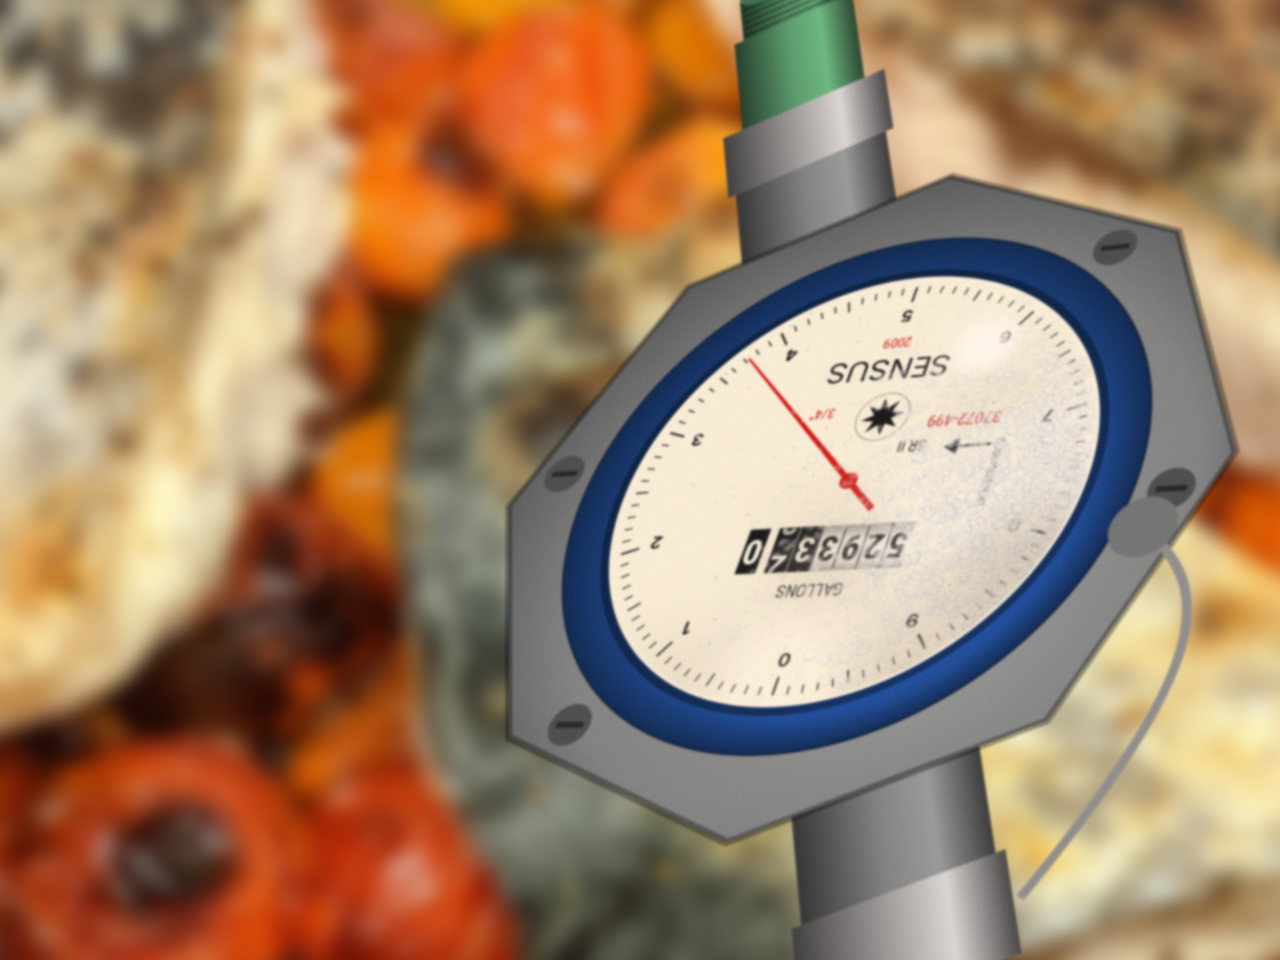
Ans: **5293323.7** gal
